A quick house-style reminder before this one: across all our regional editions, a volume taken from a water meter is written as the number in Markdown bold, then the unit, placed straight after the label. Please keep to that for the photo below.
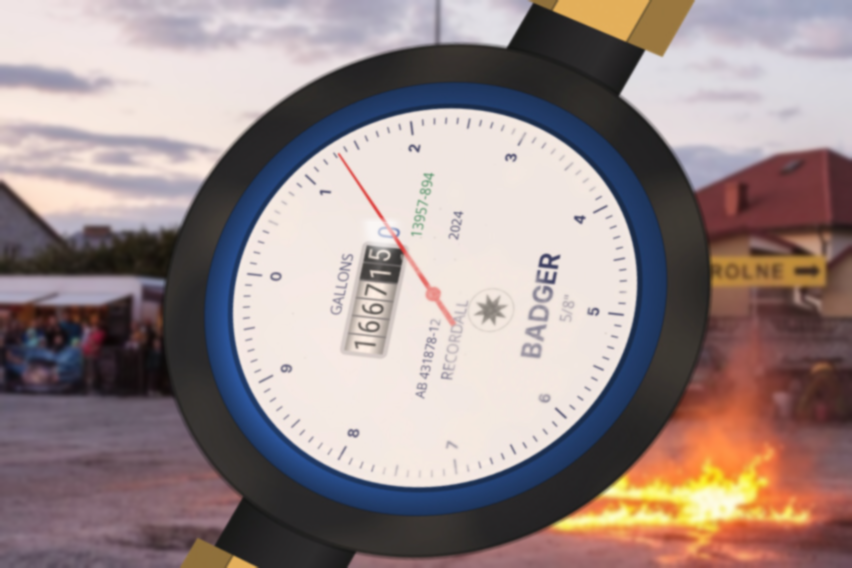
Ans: **1667151.3** gal
